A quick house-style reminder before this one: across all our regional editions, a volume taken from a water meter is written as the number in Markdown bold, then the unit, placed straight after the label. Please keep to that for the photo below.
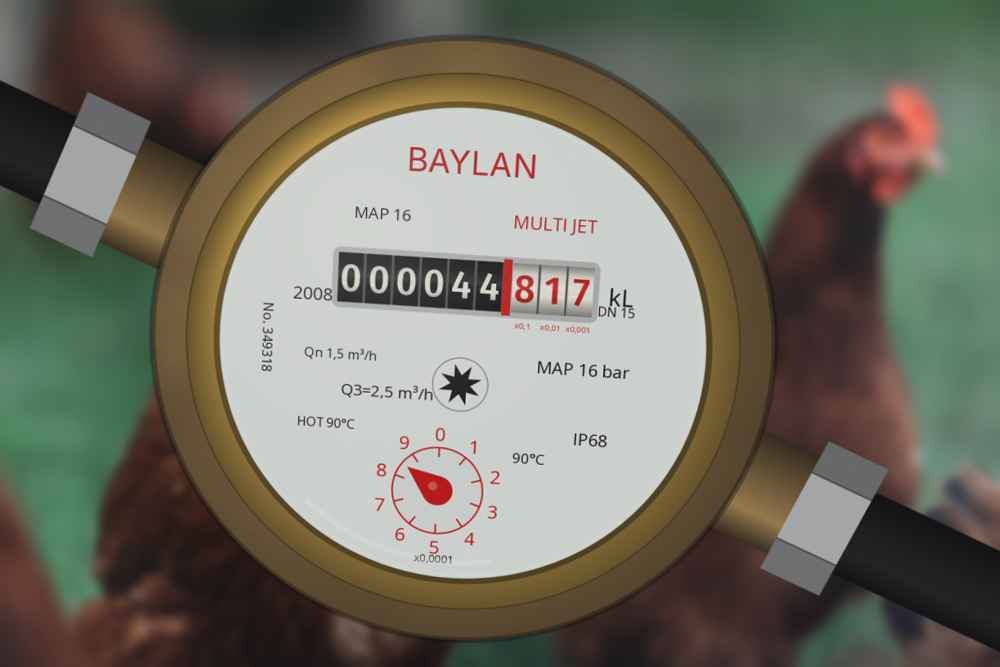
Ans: **44.8178** kL
